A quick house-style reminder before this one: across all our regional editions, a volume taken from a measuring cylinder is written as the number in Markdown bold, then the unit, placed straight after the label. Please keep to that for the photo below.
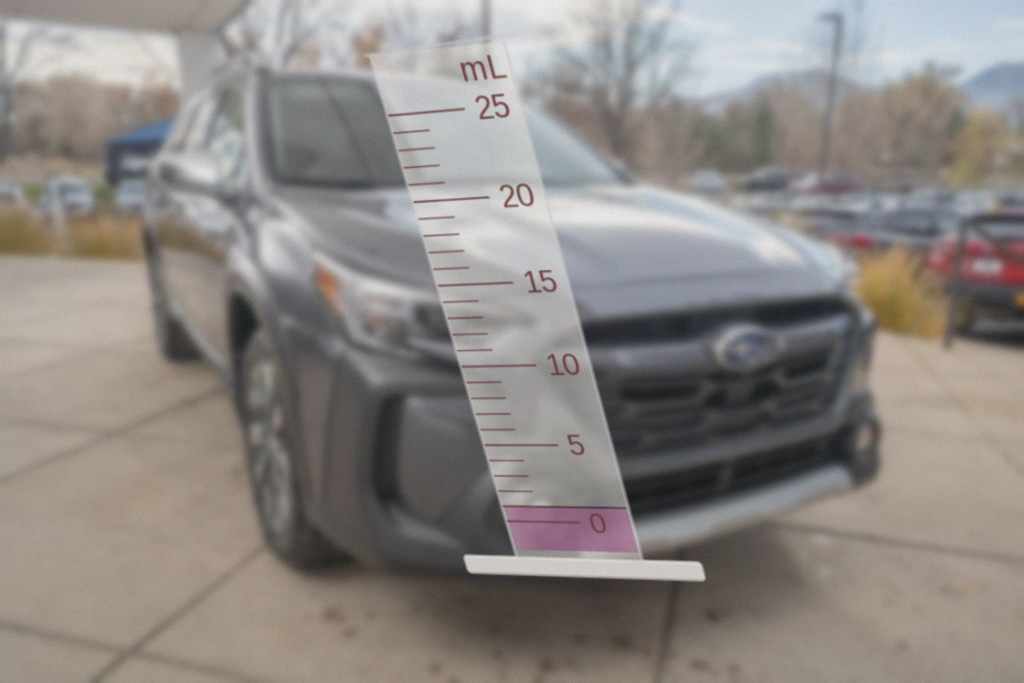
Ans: **1** mL
